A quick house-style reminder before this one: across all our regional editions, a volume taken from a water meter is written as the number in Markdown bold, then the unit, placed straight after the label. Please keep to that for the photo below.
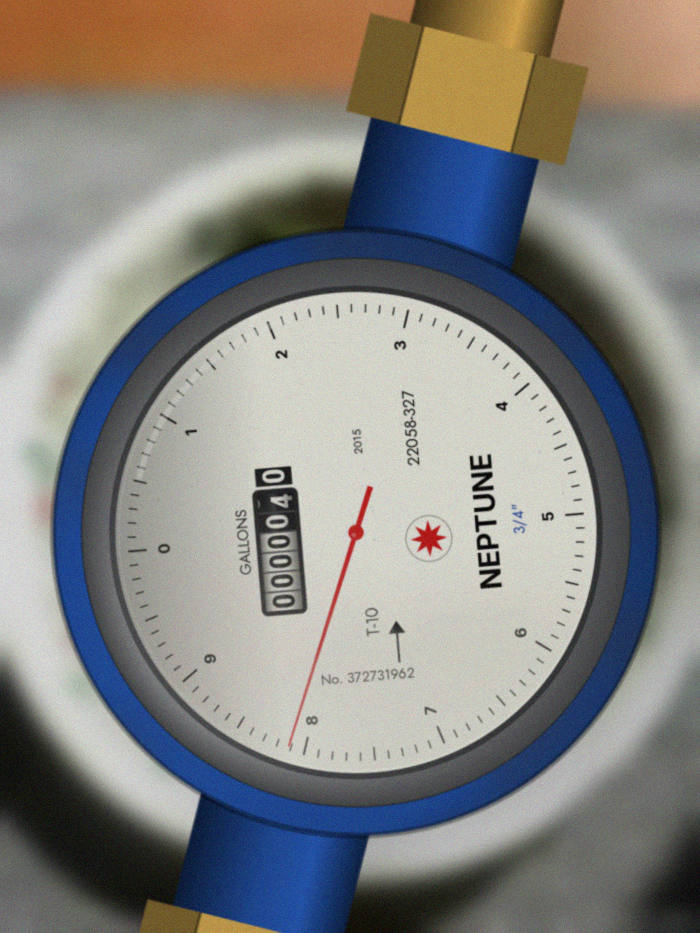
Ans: **38.1** gal
